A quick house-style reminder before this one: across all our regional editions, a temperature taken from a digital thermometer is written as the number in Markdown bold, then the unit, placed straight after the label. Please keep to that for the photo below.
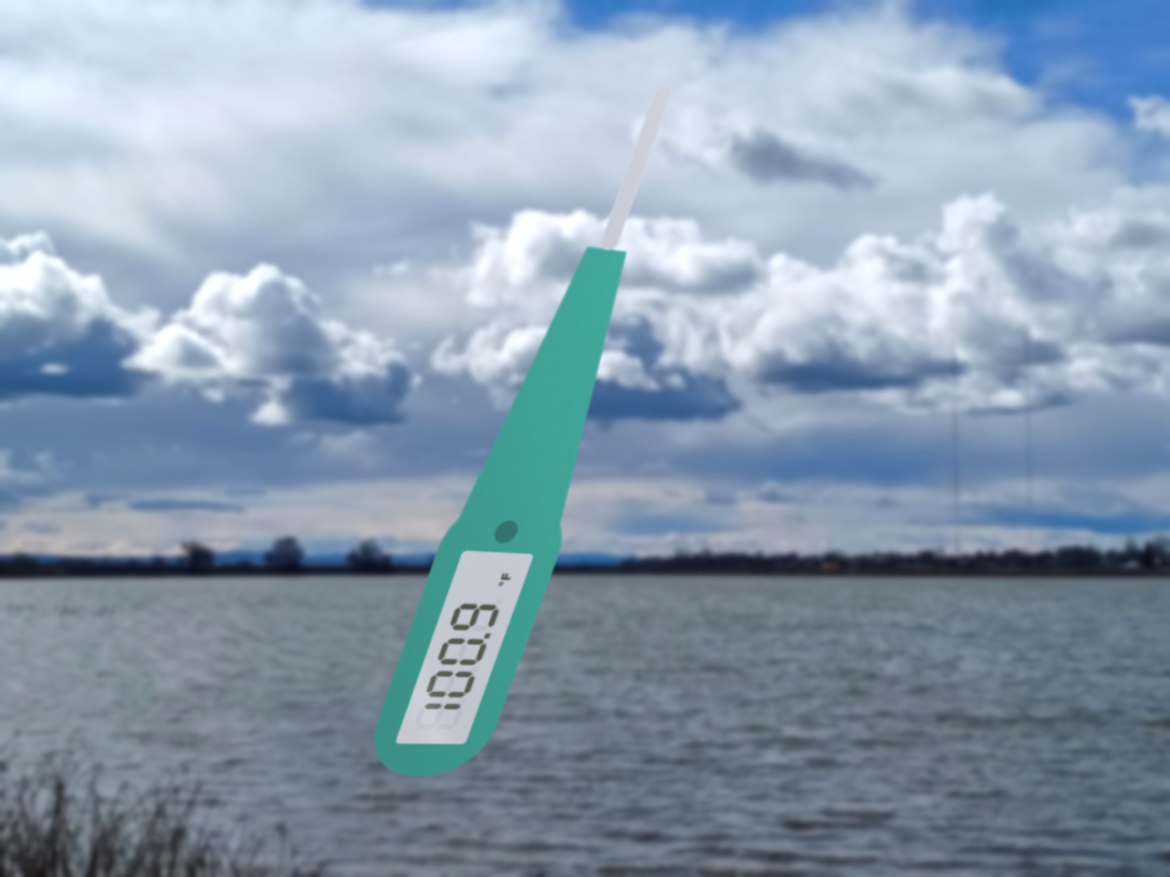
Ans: **100.9** °F
